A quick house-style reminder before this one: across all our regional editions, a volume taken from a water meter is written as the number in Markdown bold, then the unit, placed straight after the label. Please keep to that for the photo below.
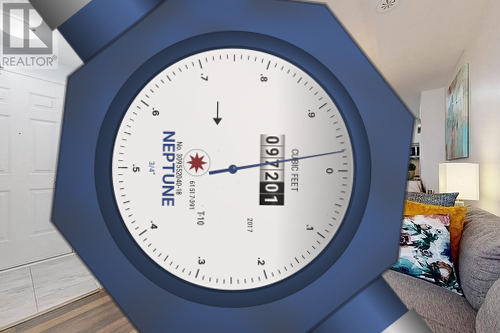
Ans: **97200.97** ft³
